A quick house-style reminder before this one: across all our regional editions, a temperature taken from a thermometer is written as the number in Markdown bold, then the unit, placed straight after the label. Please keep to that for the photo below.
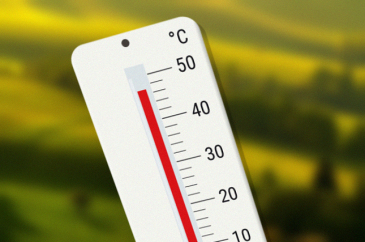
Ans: **47** °C
